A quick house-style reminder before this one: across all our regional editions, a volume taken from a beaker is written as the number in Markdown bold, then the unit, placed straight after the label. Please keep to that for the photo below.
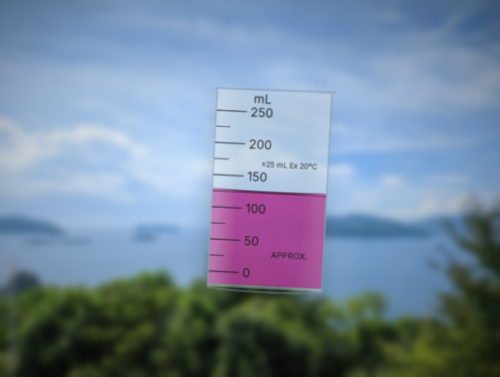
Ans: **125** mL
